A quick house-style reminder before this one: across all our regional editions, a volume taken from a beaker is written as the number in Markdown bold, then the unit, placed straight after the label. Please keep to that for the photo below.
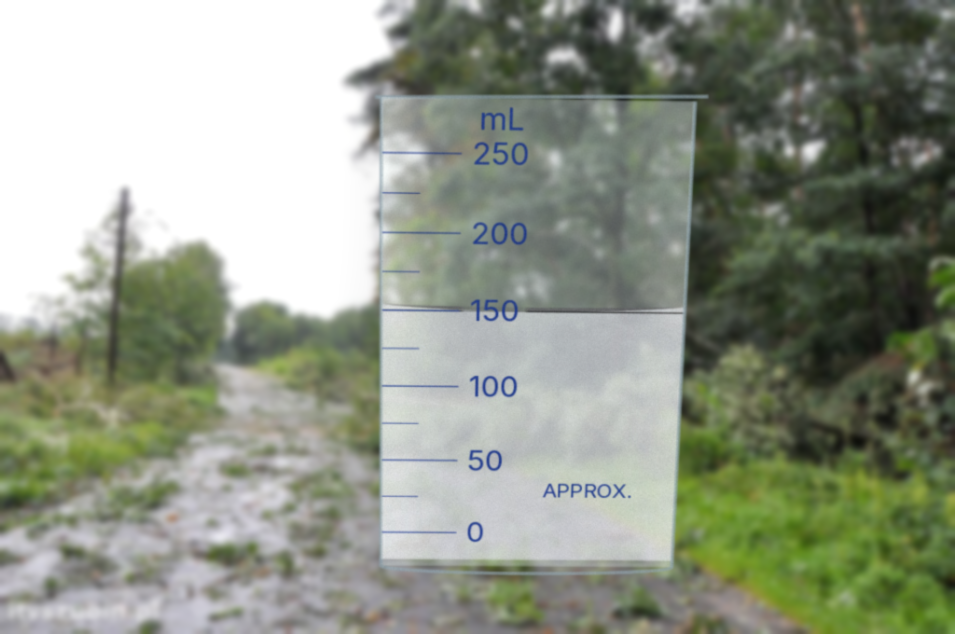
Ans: **150** mL
